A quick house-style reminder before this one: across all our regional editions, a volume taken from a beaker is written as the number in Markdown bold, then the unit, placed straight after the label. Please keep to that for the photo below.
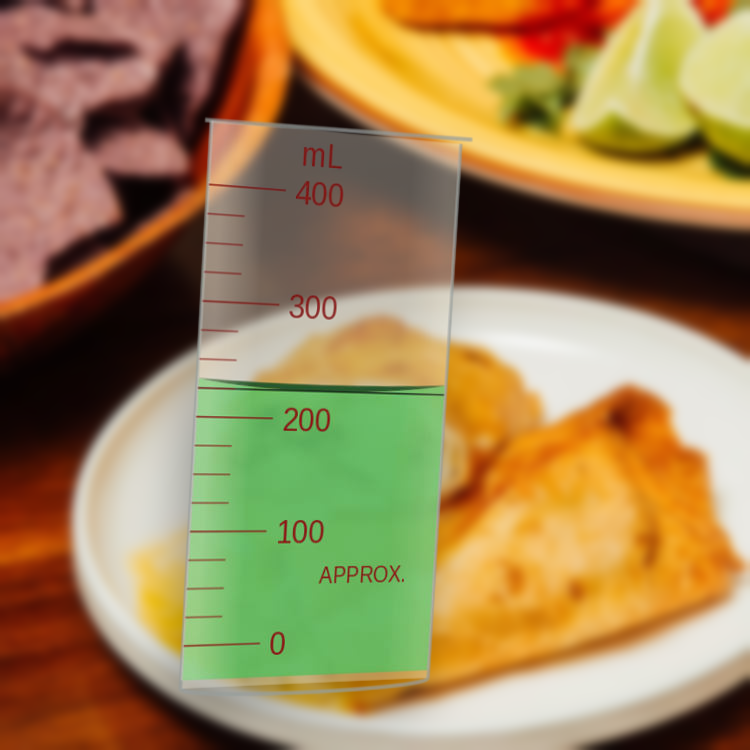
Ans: **225** mL
